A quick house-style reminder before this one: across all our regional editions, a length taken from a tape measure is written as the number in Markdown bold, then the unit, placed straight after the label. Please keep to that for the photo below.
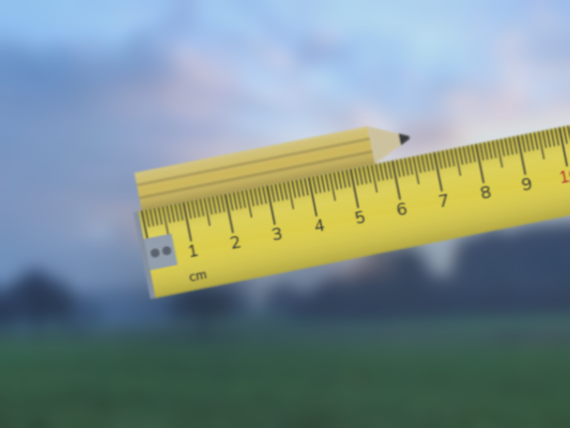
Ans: **6.5** cm
